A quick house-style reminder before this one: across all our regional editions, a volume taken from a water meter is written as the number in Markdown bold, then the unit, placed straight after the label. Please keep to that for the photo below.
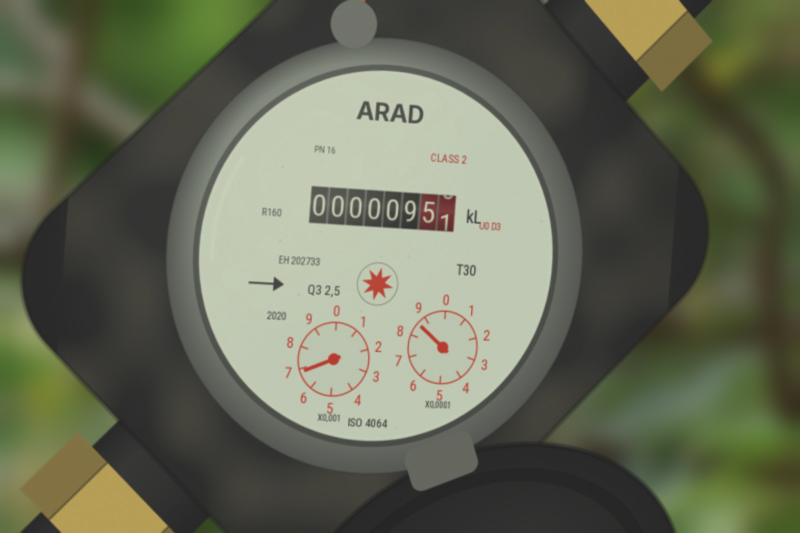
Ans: **9.5068** kL
